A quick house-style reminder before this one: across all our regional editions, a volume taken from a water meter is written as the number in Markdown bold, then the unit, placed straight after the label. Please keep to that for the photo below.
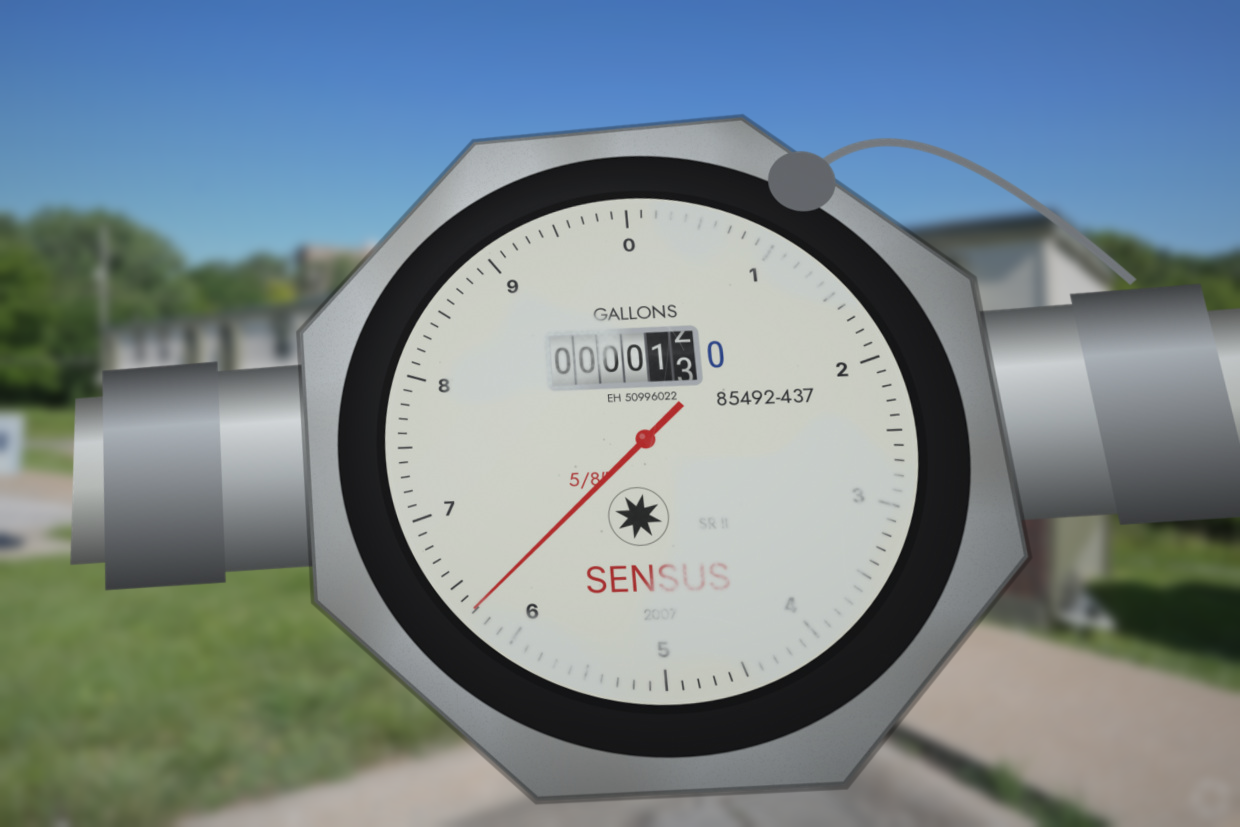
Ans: **126.3** gal
